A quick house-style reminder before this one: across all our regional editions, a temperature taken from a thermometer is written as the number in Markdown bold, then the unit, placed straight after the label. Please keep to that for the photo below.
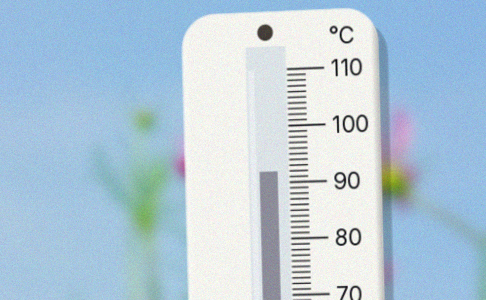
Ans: **92** °C
